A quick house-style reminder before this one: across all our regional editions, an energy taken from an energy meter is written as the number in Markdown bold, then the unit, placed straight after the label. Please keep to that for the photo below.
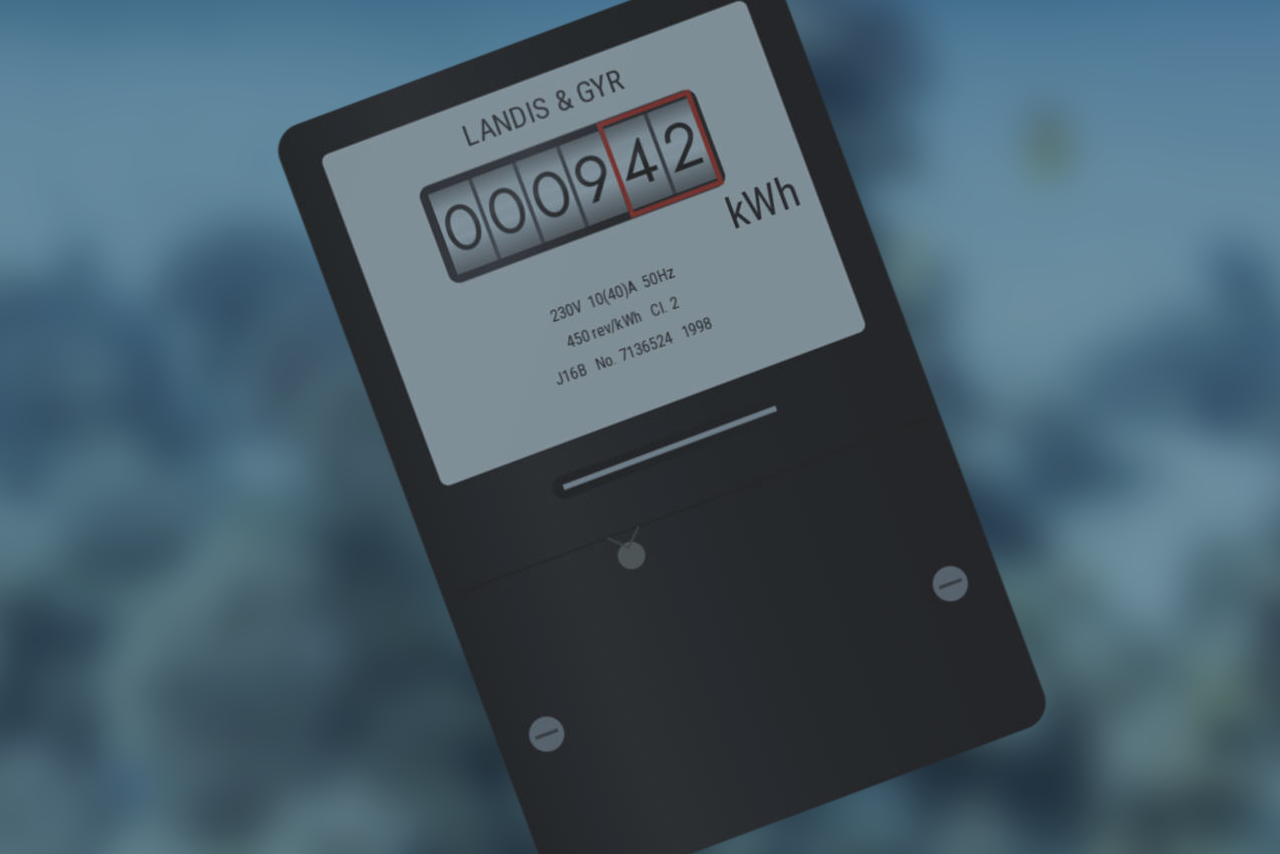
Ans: **9.42** kWh
